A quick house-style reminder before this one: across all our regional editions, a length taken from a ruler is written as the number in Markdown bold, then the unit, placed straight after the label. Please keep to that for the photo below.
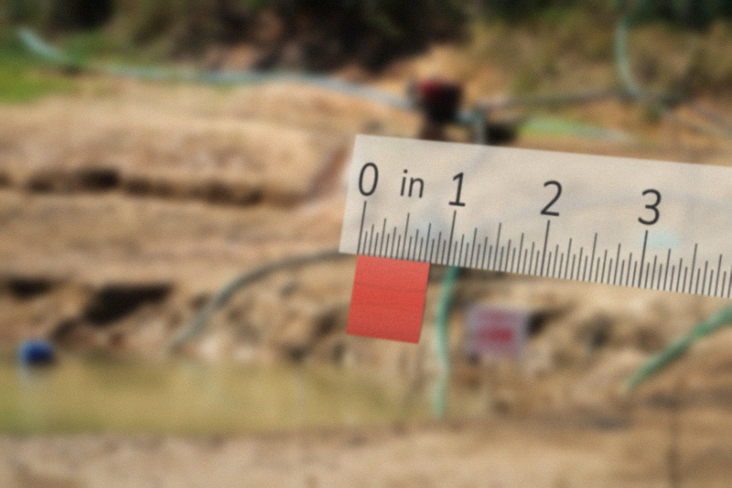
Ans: **0.8125** in
